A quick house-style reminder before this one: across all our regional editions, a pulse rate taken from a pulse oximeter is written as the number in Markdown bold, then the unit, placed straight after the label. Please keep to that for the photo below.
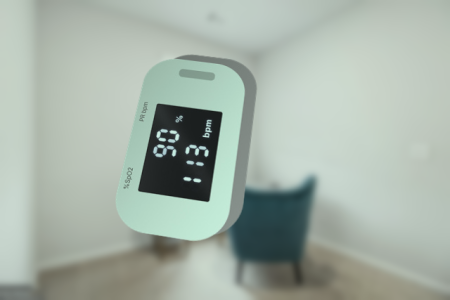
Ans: **113** bpm
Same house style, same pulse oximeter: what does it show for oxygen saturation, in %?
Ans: **90** %
